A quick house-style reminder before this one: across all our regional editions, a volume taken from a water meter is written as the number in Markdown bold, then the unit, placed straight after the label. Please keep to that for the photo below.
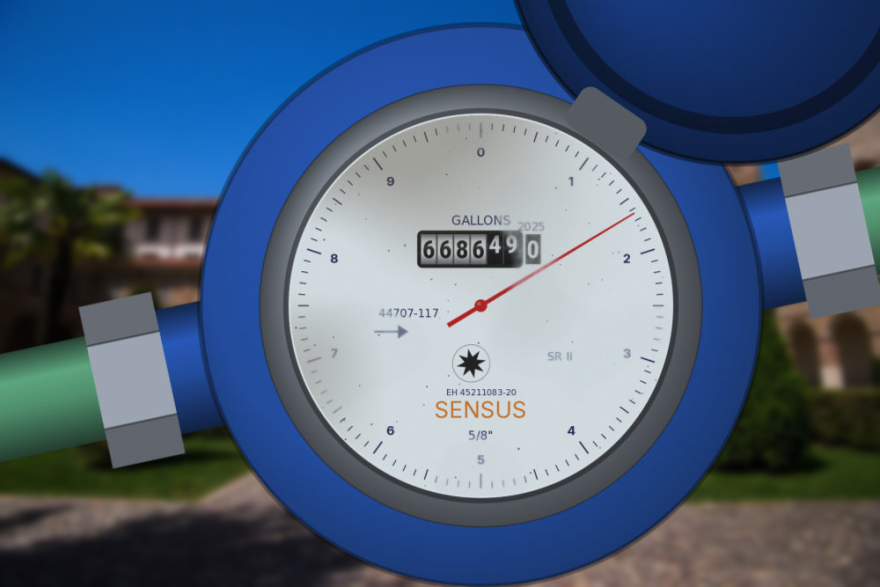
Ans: **6686491.6** gal
